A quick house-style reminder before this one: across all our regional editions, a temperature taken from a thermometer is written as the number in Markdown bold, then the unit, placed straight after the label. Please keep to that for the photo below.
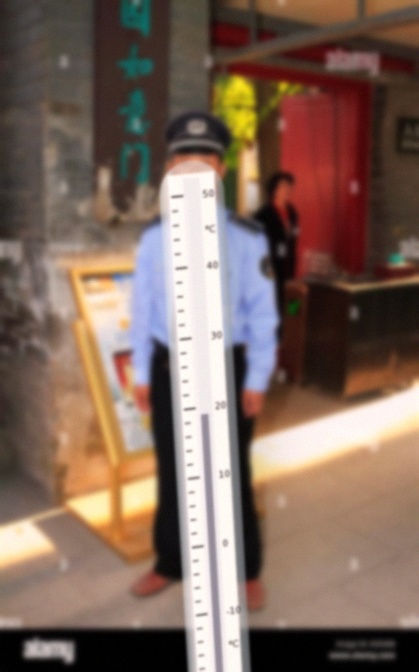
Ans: **19** °C
